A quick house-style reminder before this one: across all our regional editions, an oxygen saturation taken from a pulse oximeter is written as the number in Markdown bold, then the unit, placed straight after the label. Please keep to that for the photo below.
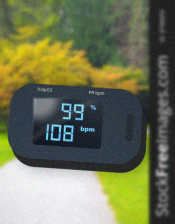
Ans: **99** %
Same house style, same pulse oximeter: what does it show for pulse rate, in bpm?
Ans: **108** bpm
